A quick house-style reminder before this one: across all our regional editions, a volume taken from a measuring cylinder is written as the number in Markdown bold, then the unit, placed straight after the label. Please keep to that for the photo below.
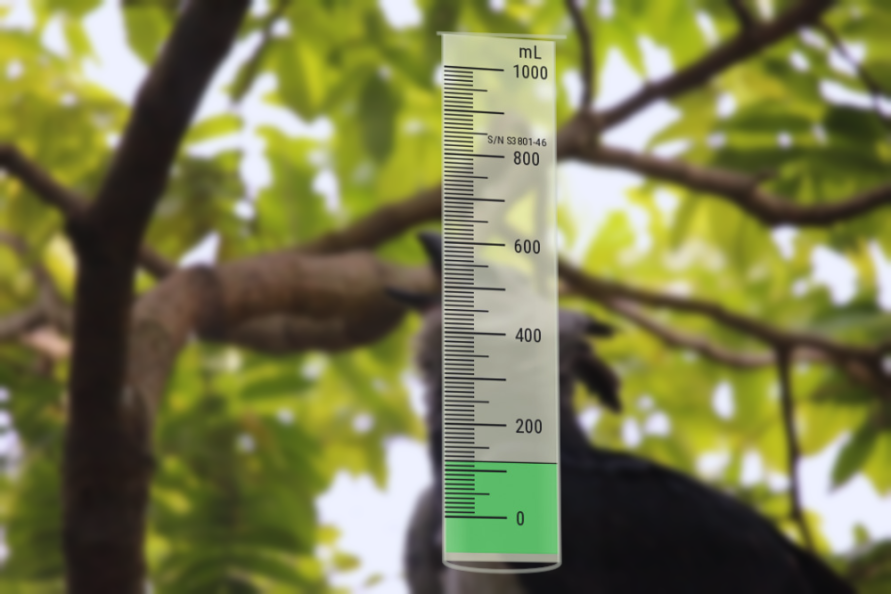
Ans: **120** mL
